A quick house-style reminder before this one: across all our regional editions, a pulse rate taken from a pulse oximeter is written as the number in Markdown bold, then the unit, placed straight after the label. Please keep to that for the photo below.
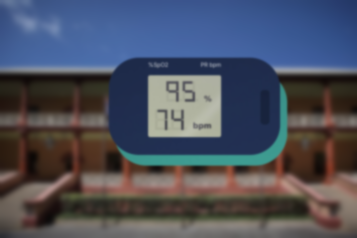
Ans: **74** bpm
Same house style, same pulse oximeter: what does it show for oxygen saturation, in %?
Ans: **95** %
